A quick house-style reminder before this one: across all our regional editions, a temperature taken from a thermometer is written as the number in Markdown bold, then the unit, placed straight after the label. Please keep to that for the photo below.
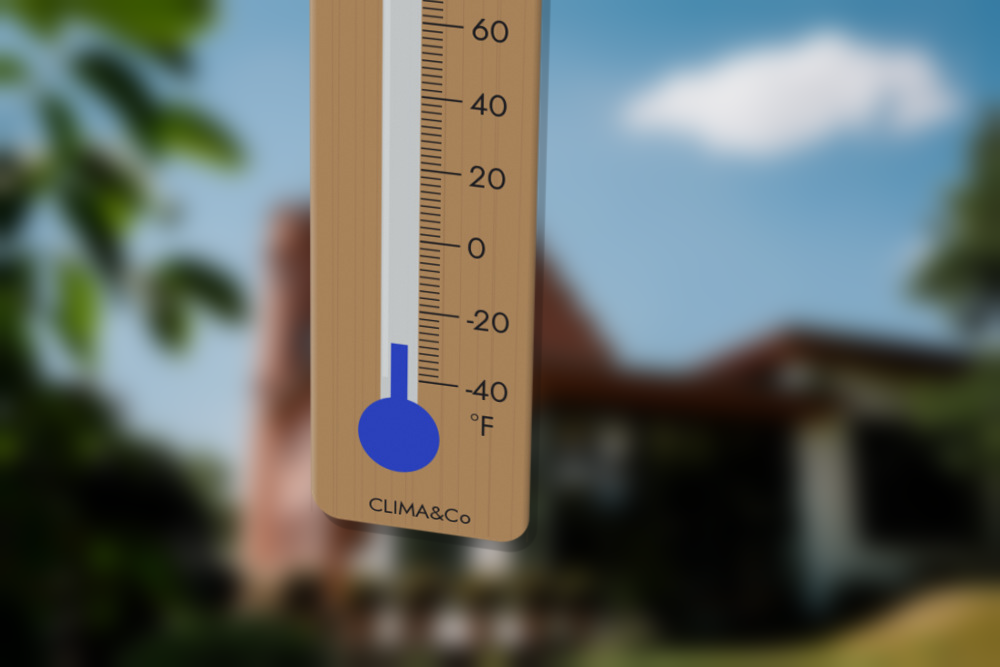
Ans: **-30** °F
